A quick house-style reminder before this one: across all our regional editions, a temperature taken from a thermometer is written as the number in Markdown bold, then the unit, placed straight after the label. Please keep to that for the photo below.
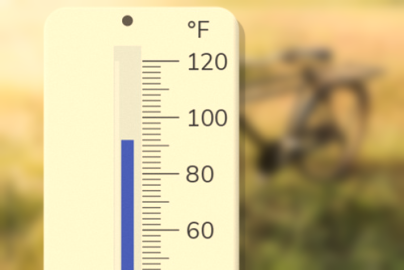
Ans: **92** °F
